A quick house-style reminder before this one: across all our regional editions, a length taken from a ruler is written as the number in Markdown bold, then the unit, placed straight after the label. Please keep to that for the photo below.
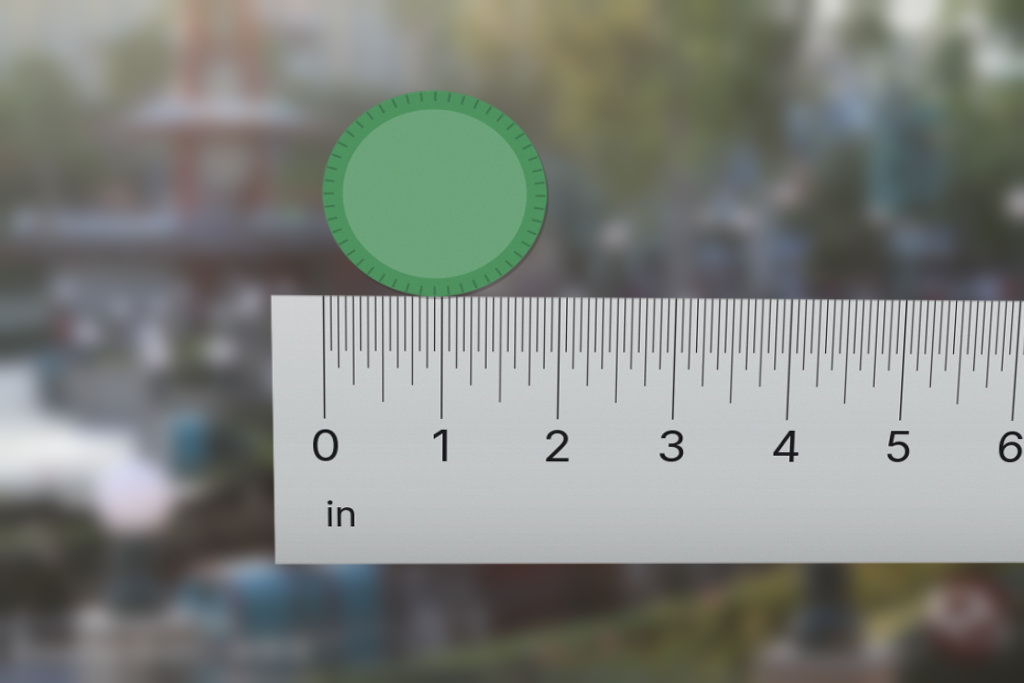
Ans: **1.875** in
